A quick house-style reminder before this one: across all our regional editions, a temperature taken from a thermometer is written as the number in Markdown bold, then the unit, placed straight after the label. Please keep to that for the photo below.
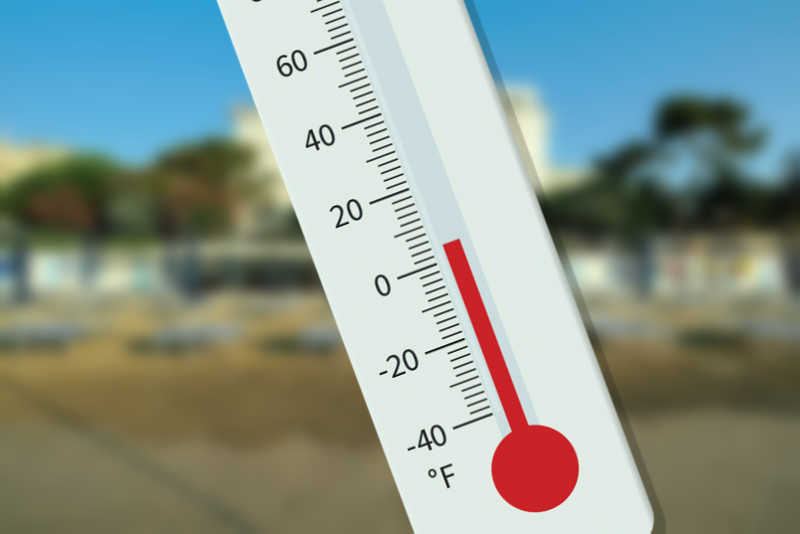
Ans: **4** °F
